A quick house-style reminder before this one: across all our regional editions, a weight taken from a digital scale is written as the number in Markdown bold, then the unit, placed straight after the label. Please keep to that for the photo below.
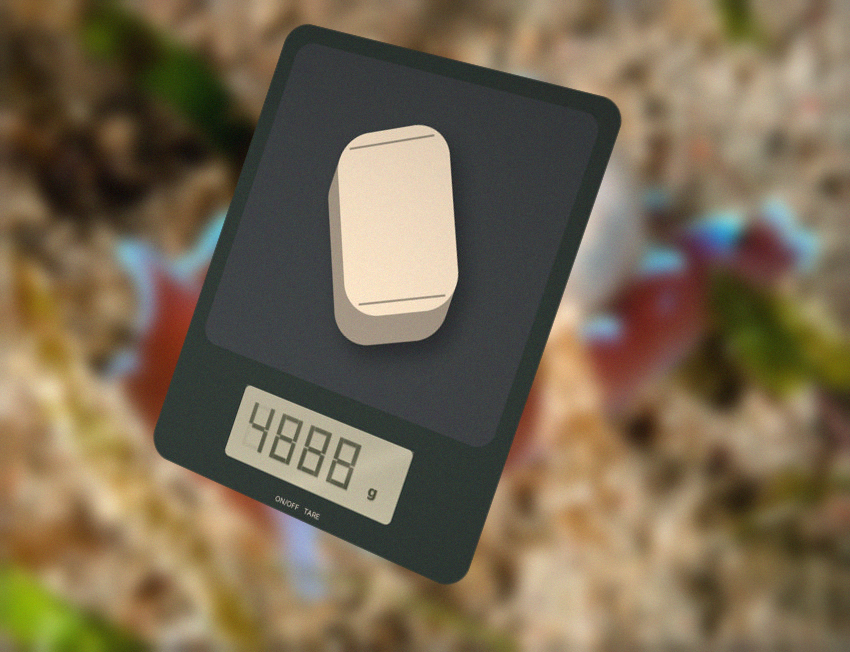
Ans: **4888** g
